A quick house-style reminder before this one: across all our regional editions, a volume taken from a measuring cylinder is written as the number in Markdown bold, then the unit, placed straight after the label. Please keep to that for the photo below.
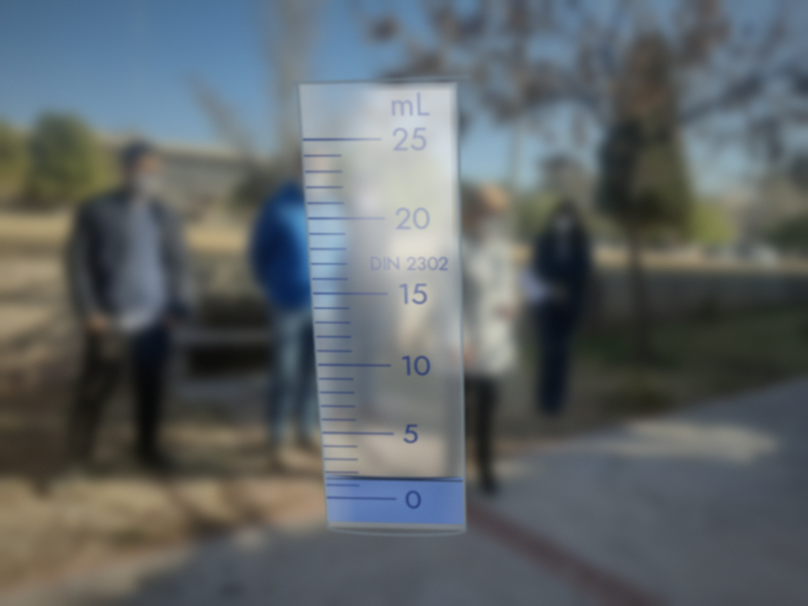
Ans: **1.5** mL
